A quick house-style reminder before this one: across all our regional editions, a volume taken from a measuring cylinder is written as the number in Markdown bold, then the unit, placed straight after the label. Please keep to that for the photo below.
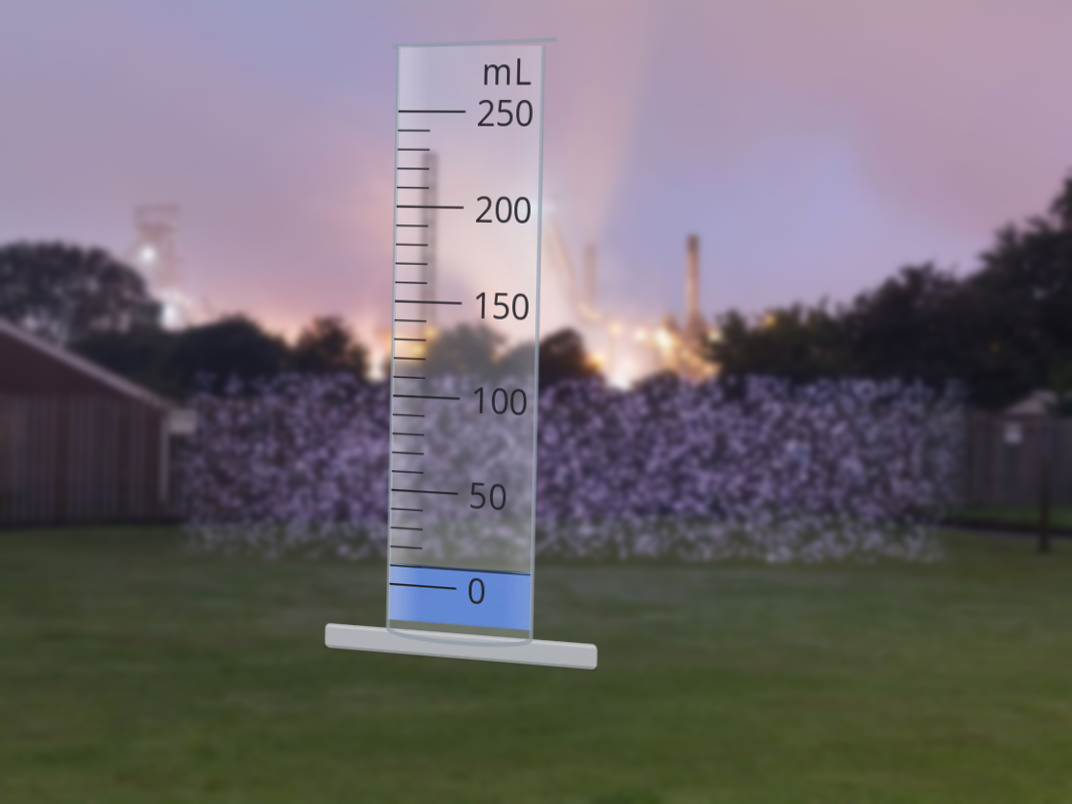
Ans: **10** mL
